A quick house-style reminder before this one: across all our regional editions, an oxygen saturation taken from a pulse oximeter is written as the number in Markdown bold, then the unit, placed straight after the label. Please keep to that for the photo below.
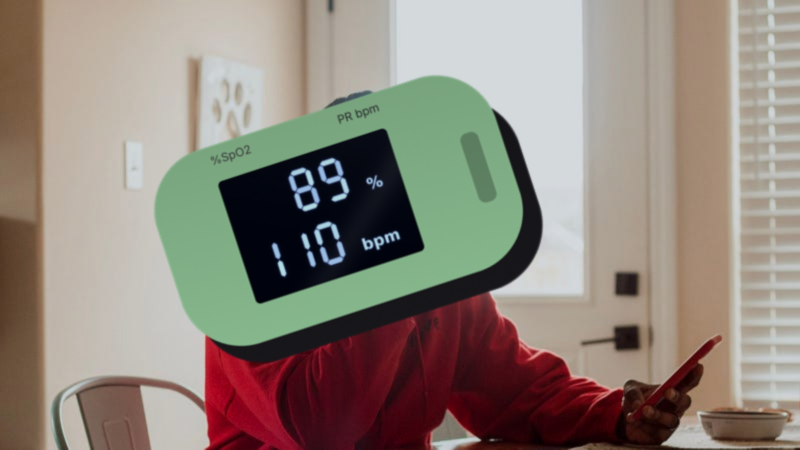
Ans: **89** %
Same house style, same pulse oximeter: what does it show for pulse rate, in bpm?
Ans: **110** bpm
